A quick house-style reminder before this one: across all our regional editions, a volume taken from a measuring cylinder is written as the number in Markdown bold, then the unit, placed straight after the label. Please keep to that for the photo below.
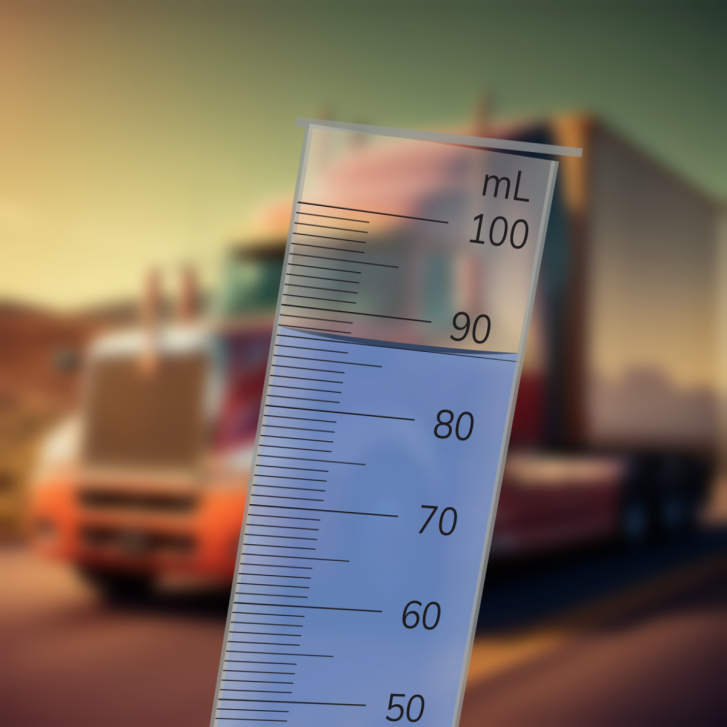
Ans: **87** mL
